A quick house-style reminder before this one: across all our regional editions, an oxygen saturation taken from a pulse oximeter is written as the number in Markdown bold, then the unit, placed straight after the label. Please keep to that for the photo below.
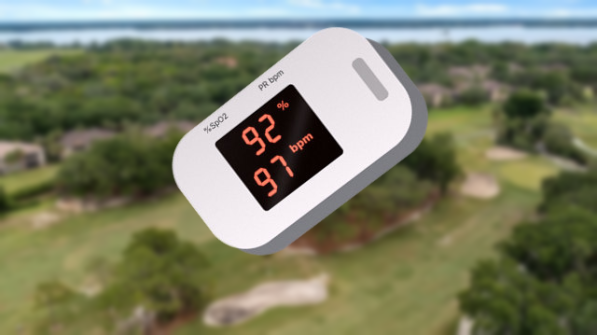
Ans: **92** %
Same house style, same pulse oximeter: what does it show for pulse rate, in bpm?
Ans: **97** bpm
